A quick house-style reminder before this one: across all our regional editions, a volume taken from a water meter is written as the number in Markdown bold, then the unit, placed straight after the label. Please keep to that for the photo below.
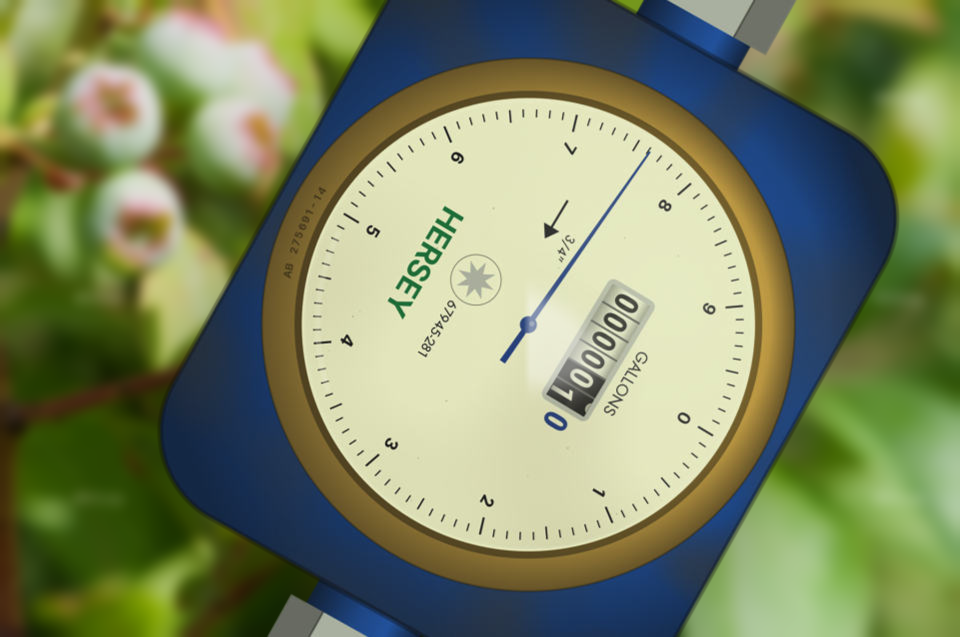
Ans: **7.6** gal
